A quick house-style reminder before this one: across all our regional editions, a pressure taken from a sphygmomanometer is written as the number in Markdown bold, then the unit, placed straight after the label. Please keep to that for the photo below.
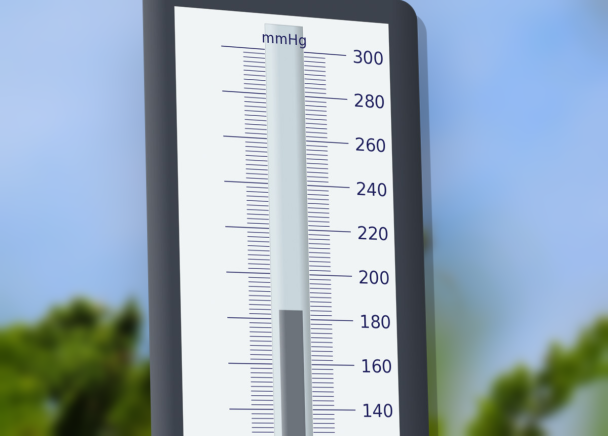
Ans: **184** mmHg
